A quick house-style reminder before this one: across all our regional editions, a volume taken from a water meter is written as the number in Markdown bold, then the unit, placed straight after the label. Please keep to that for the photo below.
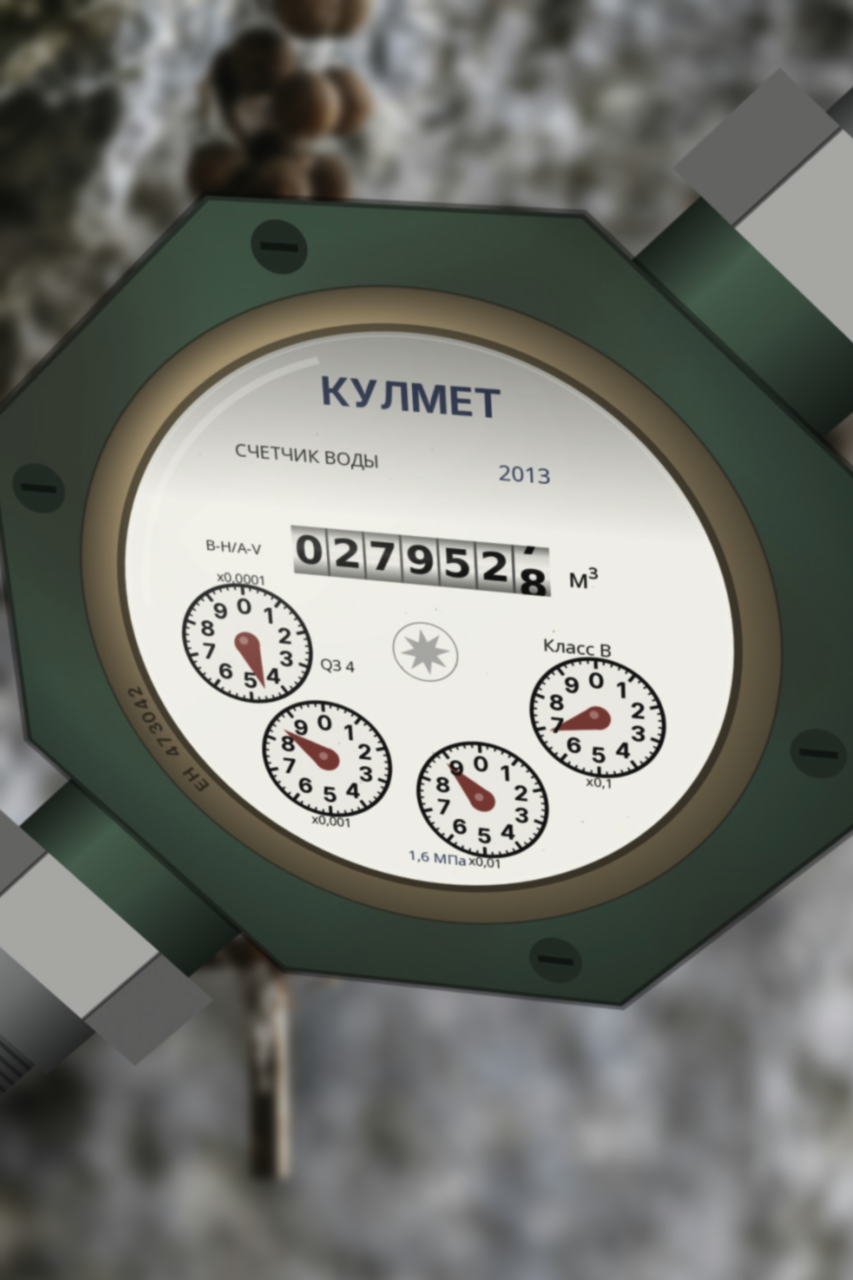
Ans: **279527.6884** m³
